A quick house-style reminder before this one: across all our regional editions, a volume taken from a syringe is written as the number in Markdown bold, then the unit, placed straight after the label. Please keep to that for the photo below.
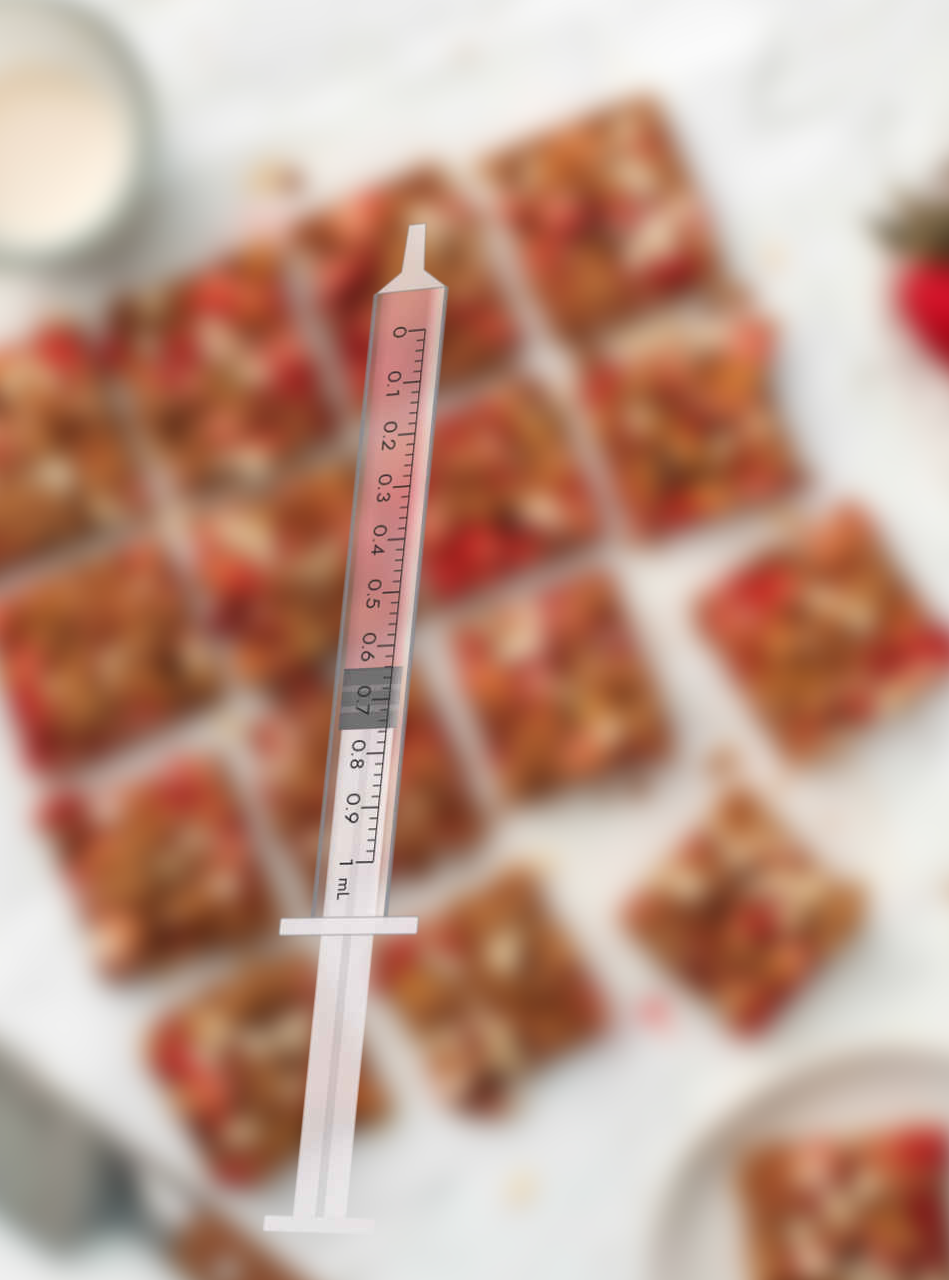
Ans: **0.64** mL
